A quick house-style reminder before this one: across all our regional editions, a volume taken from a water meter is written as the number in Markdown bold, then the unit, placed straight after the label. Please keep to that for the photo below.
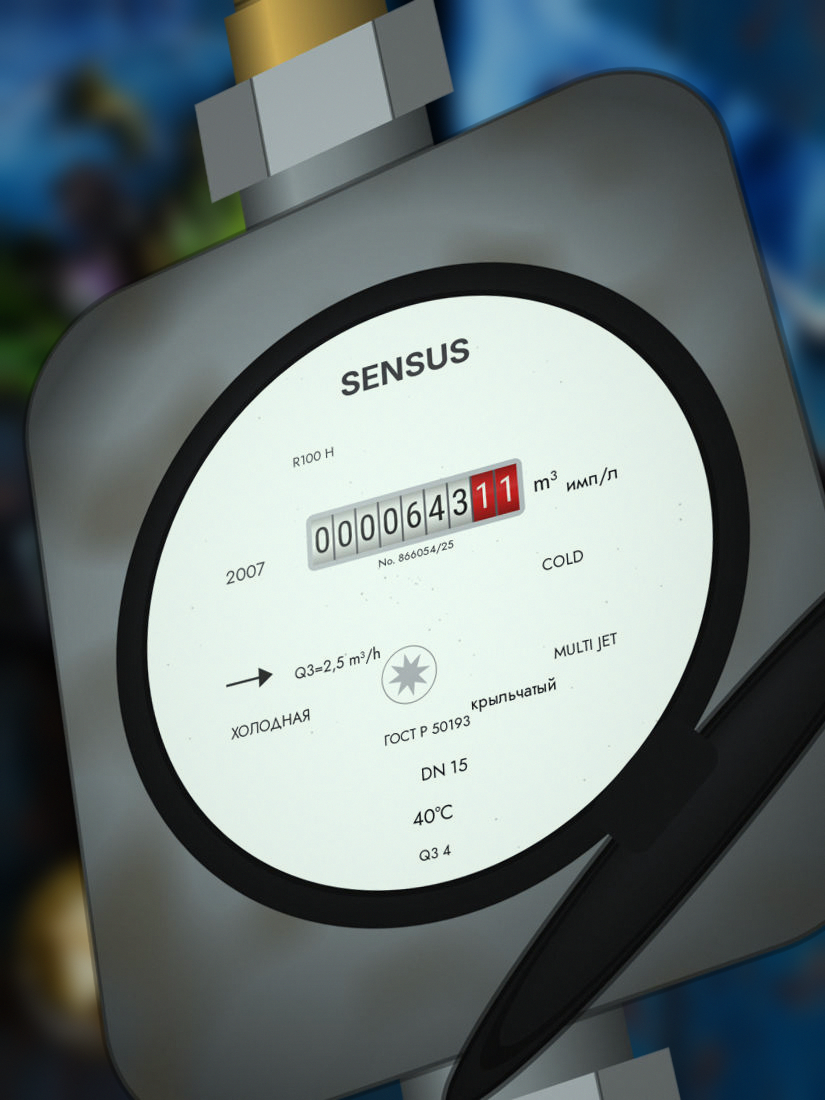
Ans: **643.11** m³
